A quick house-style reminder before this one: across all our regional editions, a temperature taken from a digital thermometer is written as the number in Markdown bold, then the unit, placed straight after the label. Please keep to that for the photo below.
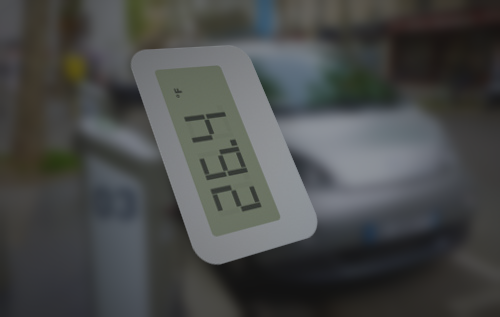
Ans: **26.4** °F
